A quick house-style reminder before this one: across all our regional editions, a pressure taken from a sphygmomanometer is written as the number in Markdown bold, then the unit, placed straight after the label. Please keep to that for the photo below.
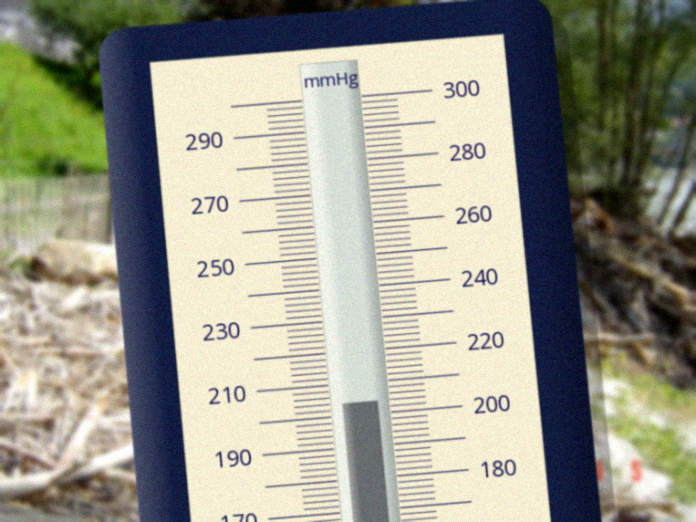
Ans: **204** mmHg
